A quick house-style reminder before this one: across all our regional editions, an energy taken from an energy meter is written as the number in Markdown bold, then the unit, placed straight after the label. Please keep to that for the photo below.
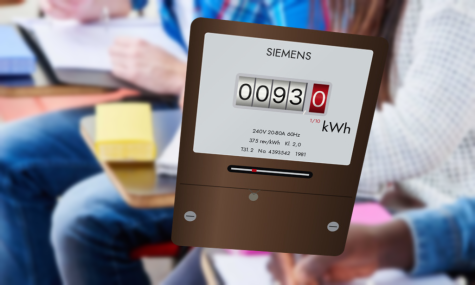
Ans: **93.0** kWh
